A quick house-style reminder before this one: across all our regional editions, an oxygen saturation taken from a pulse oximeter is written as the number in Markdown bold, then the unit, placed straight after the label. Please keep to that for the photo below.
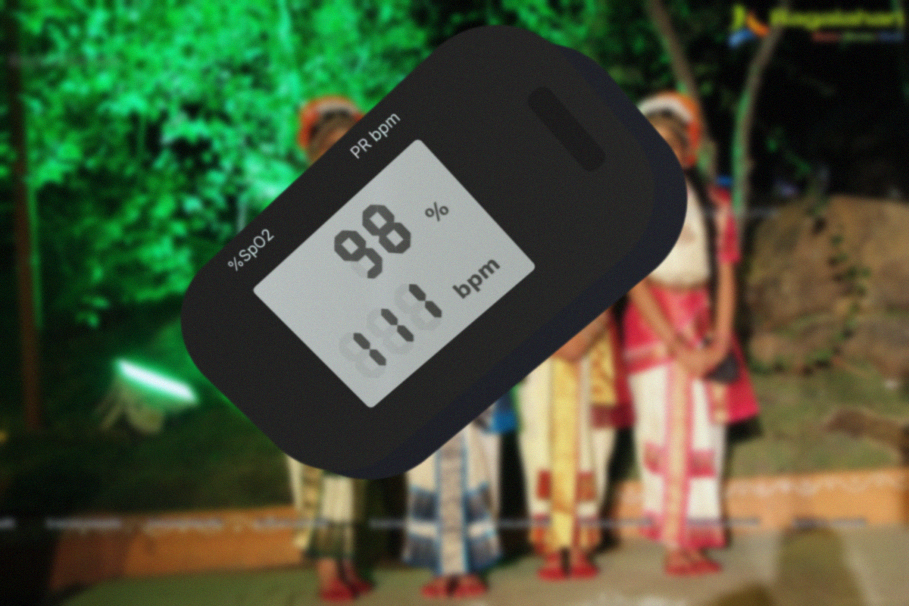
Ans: **98** %
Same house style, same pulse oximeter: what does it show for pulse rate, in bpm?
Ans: **111** bpm
